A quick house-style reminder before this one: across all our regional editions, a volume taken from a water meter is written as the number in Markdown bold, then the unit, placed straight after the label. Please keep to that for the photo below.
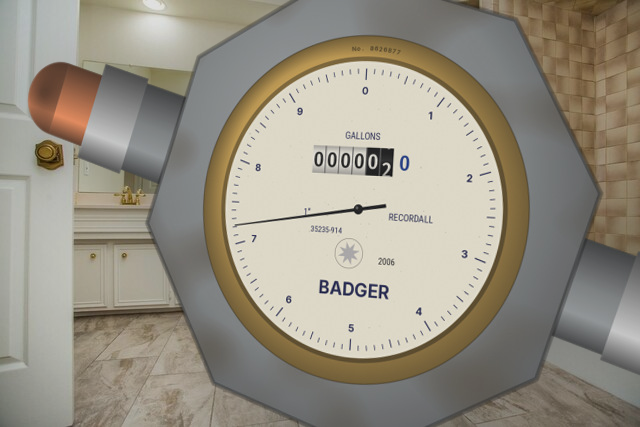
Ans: **17.2** gal
